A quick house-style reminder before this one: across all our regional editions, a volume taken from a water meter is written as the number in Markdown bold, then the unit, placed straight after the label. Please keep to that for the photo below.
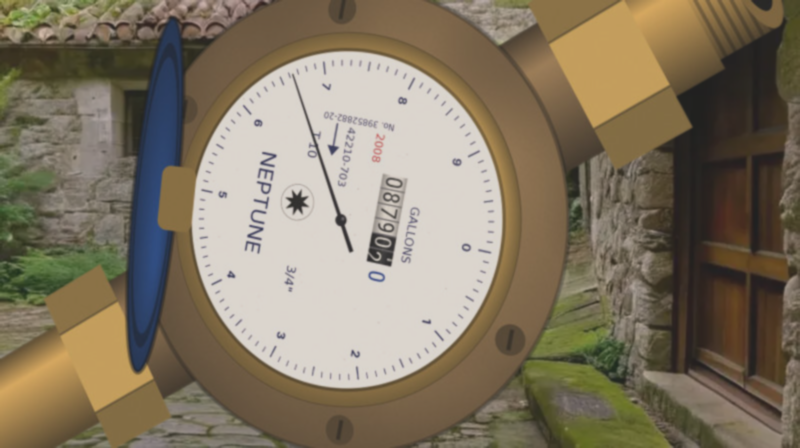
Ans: **879016.6** gal
